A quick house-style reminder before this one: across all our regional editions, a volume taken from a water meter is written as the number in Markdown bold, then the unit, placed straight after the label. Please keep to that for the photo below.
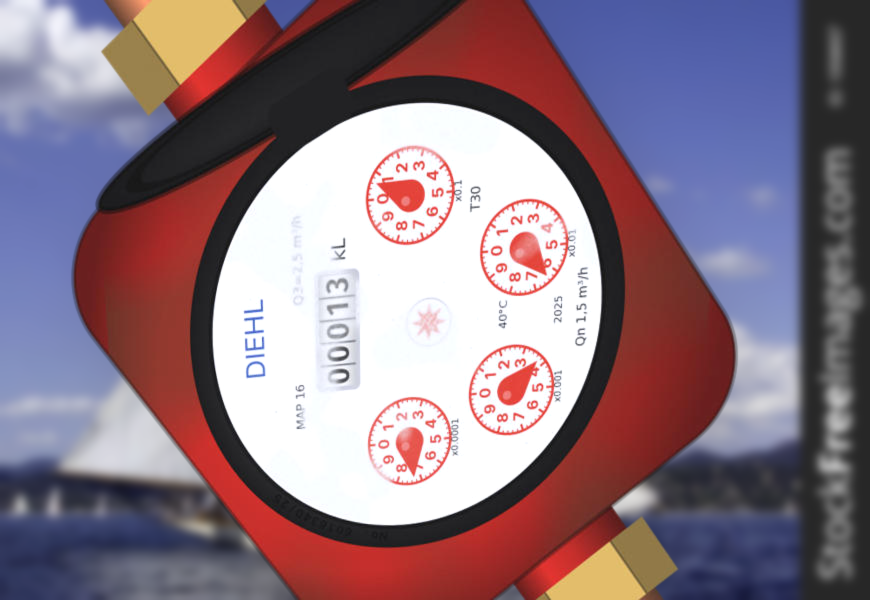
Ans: **13.0637** kL
